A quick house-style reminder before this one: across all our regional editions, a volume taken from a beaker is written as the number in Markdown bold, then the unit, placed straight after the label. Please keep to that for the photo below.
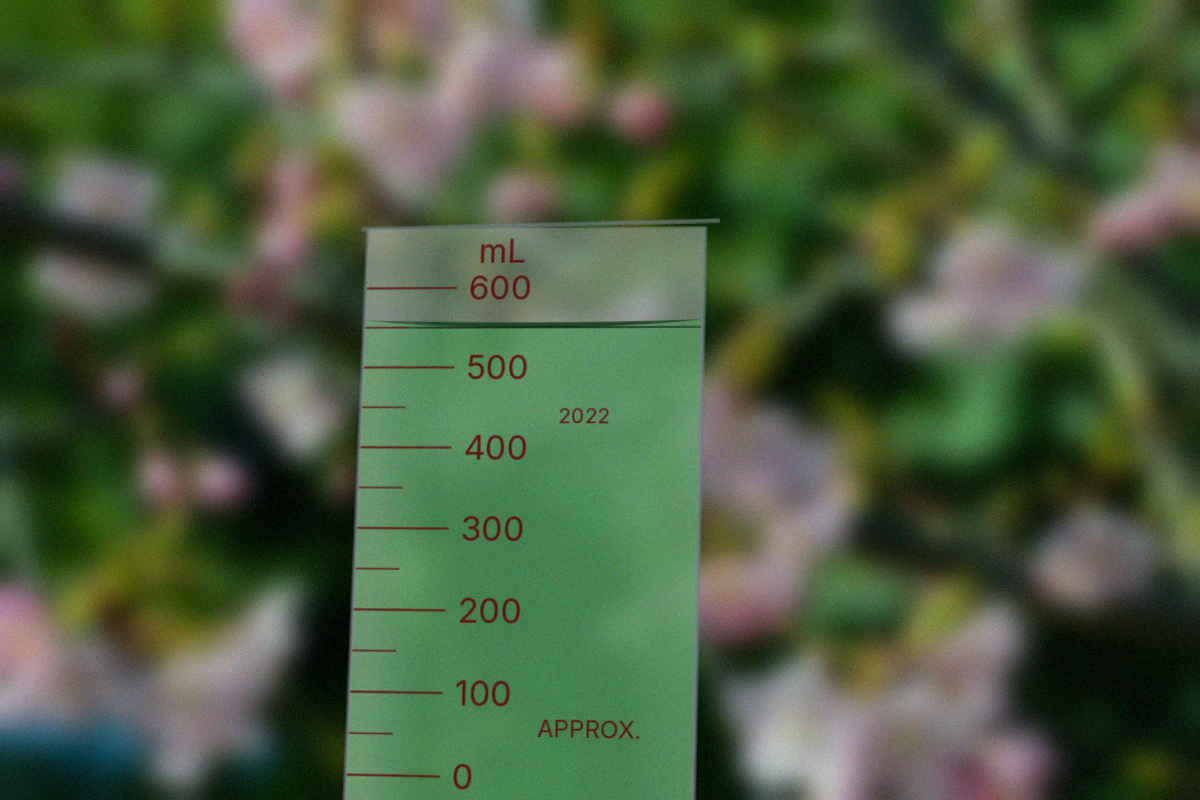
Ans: **550** mL
